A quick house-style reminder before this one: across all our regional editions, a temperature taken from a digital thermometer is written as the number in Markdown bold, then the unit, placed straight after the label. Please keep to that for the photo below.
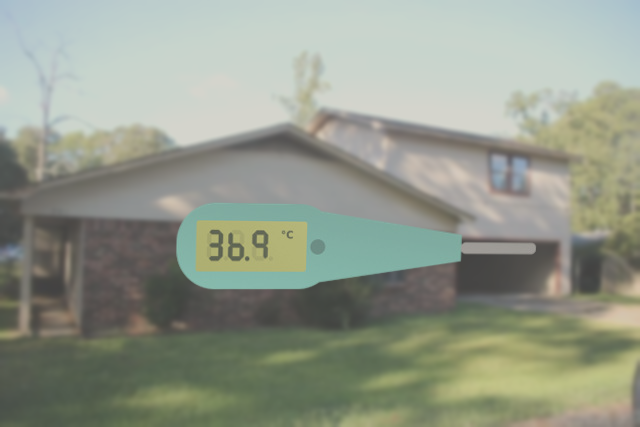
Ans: **36.9** °C
